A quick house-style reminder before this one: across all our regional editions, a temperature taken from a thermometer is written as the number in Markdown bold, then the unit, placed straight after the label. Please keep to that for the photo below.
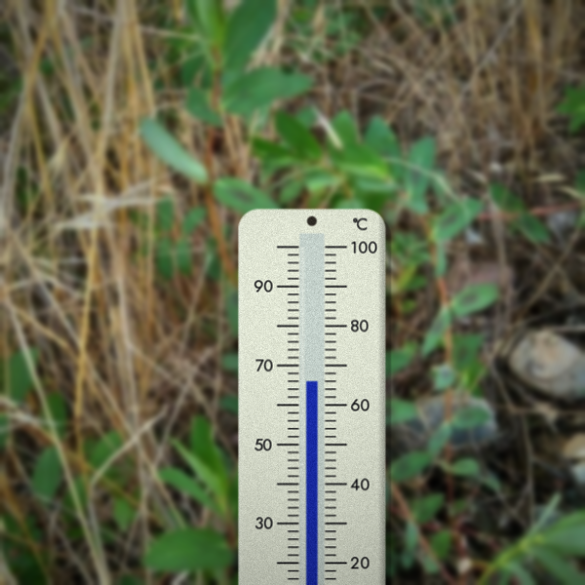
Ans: **66** °C
